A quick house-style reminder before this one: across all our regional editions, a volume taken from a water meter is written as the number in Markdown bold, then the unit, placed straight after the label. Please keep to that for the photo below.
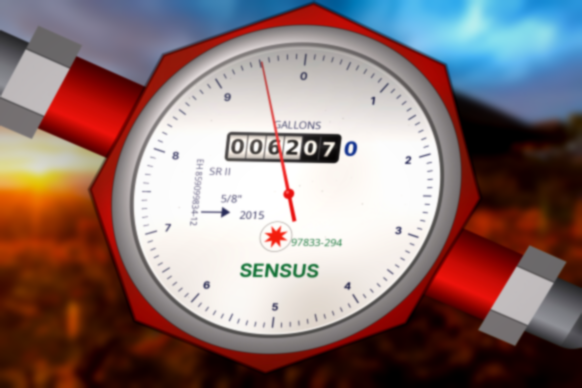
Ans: **62069.5** gal
